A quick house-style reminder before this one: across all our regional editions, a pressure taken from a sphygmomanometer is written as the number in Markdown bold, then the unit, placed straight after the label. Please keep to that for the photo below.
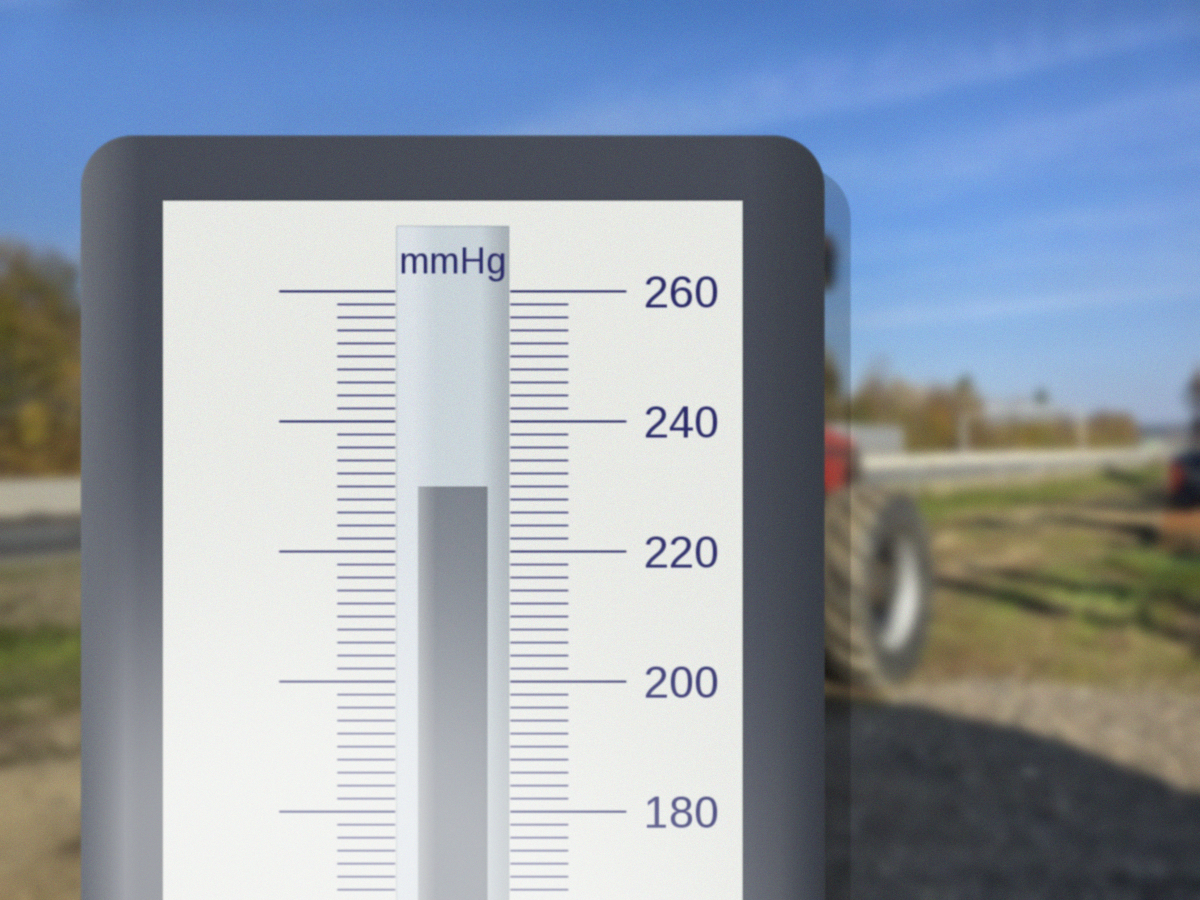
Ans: **230** mmHg
